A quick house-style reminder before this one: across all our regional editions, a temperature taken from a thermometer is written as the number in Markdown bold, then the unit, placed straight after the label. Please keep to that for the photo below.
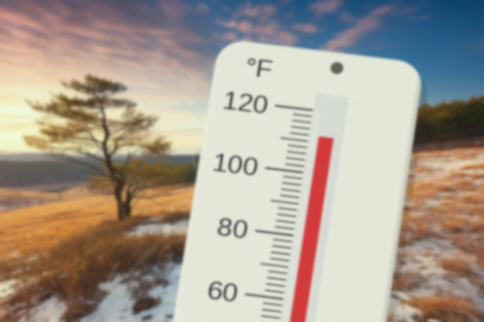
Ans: **112** °F
